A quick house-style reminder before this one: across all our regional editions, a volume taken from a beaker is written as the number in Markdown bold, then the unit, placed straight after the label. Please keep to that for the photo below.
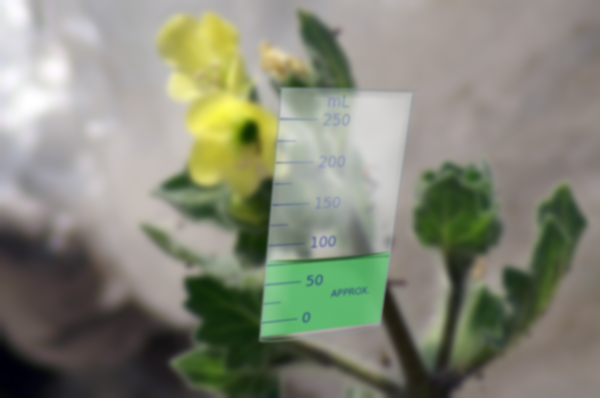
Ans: **75** mL
